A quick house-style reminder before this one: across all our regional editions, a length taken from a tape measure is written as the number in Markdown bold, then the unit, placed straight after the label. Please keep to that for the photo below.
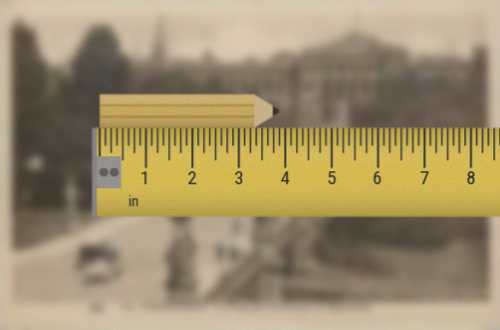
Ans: **3.875** in
